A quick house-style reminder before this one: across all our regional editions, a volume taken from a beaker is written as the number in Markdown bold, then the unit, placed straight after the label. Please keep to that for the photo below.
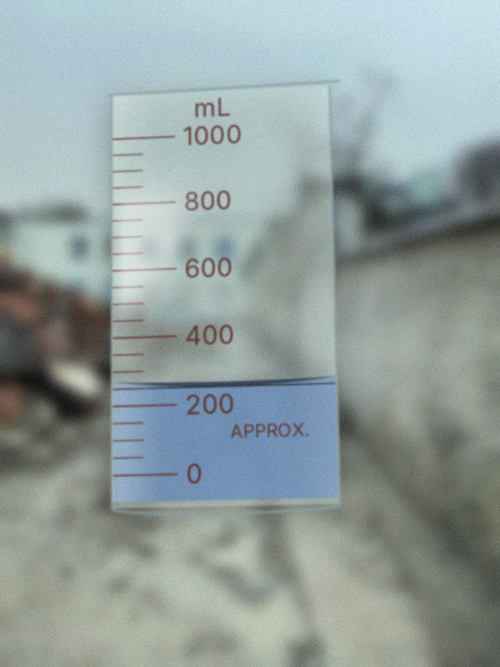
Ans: **250** mL
